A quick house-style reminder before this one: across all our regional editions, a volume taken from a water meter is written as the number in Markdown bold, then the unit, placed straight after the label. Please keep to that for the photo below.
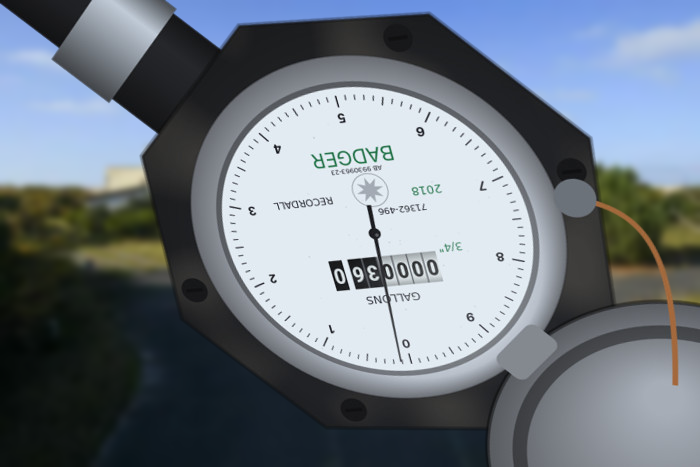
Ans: **360.1** gal
